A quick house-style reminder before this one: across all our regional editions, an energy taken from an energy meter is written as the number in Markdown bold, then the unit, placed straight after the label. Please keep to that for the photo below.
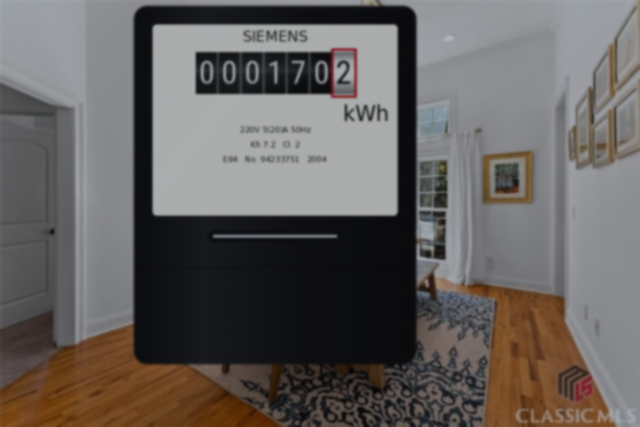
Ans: **170.2** kWh
